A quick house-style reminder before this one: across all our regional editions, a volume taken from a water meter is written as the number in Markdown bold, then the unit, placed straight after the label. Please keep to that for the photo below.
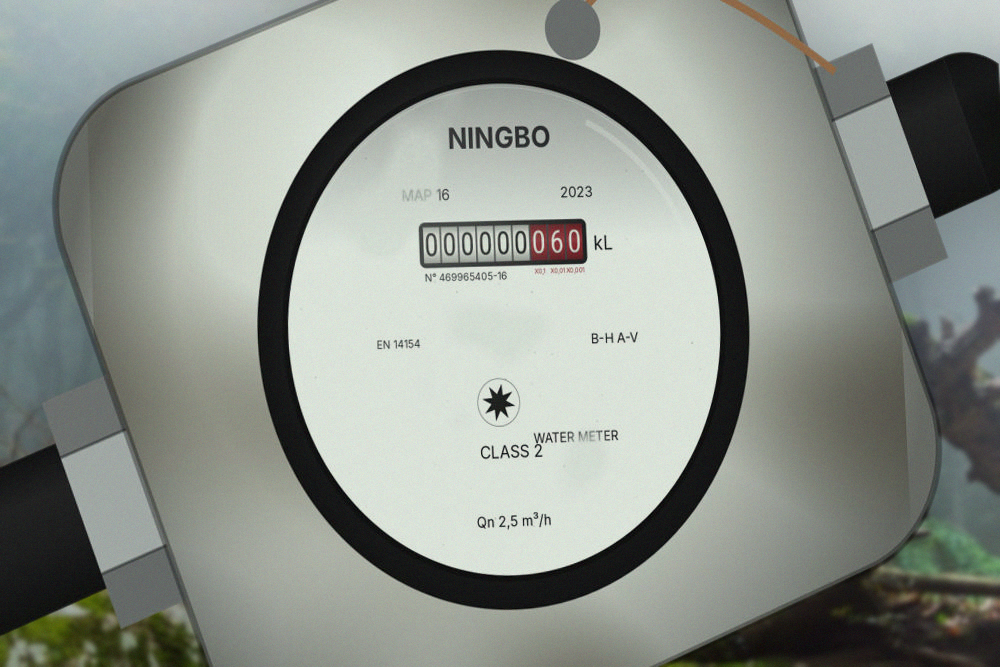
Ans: **0.060** kL
